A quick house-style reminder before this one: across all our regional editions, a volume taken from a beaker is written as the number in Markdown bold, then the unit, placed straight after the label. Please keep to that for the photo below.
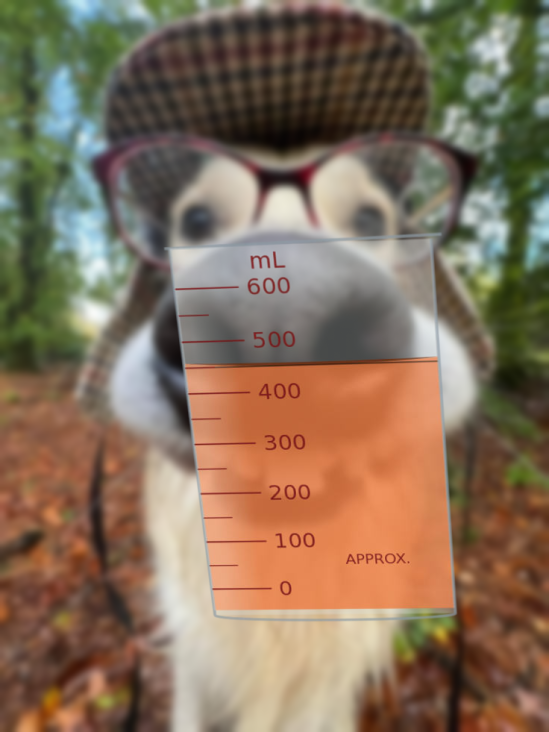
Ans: **450** mL
